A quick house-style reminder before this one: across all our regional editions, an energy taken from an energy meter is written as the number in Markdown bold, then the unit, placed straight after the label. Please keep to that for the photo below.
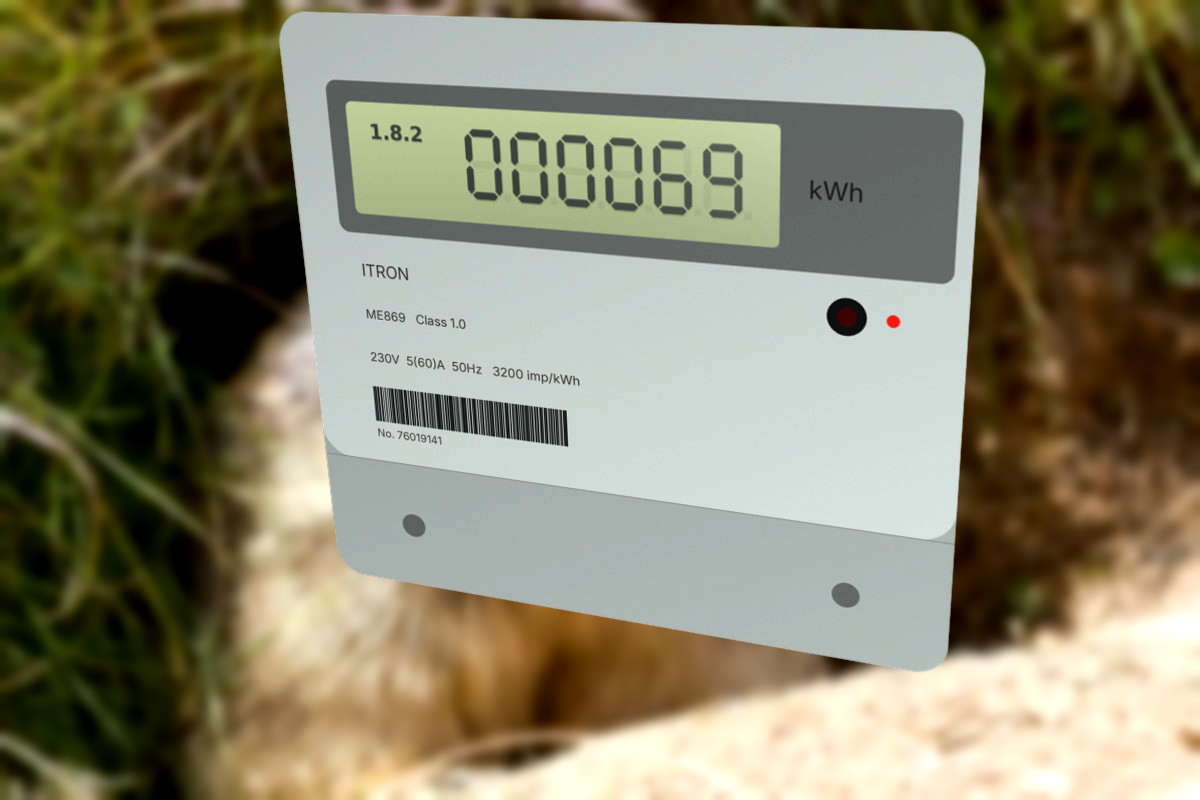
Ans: **69** kWh
